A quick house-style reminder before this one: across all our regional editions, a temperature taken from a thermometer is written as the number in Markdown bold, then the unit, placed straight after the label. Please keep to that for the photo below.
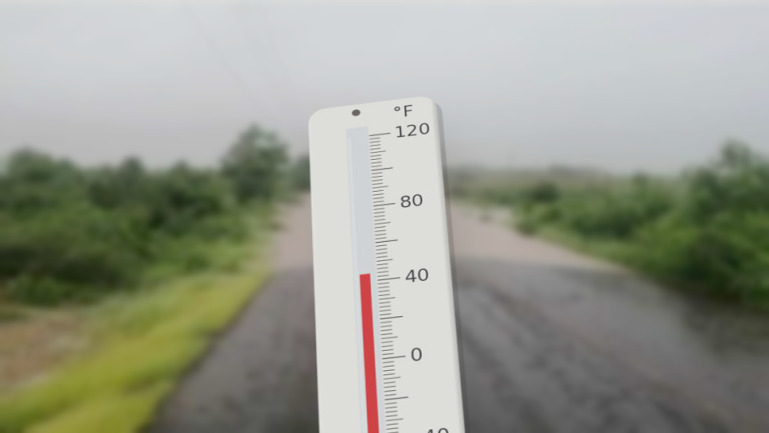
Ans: **44** °F
